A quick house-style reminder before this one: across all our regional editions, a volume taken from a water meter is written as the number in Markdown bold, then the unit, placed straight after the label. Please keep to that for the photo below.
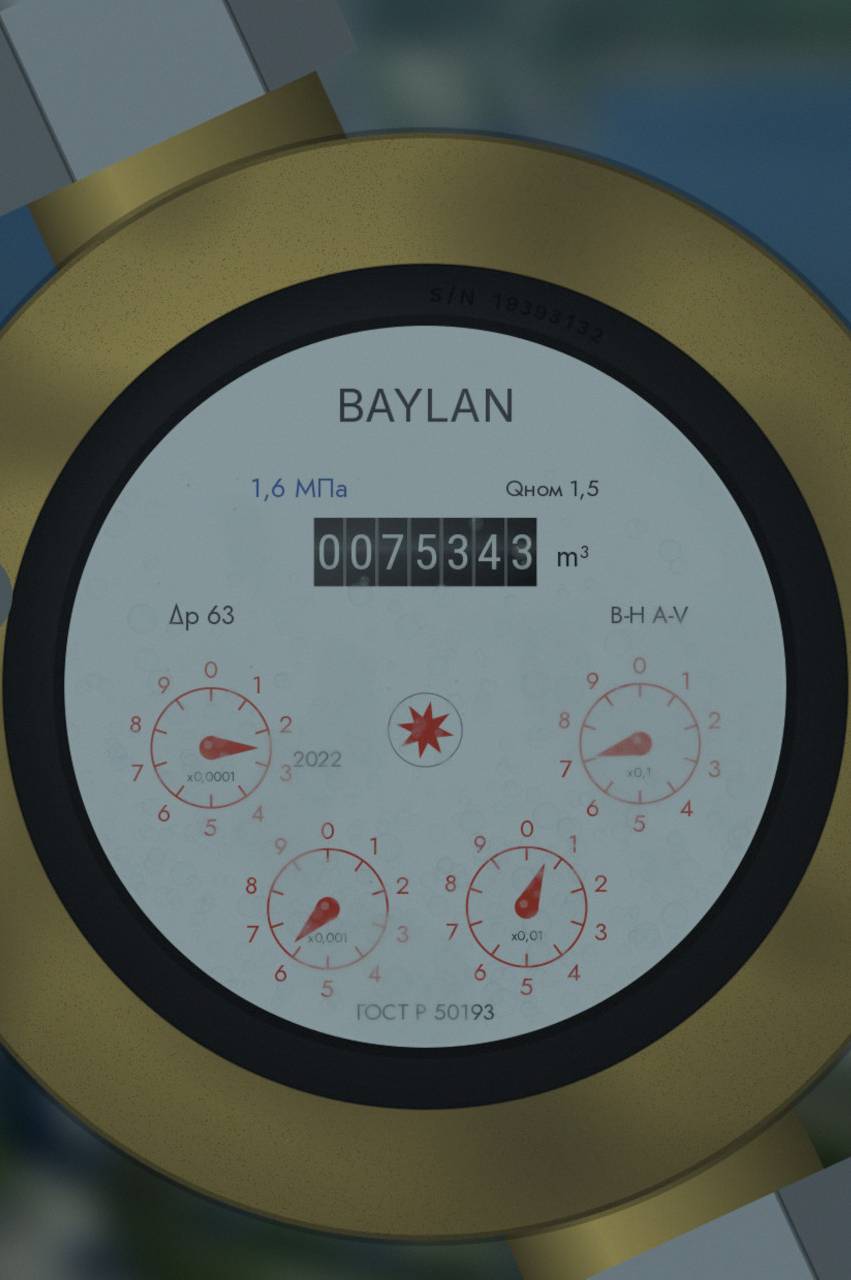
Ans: **75343.7062** m³
